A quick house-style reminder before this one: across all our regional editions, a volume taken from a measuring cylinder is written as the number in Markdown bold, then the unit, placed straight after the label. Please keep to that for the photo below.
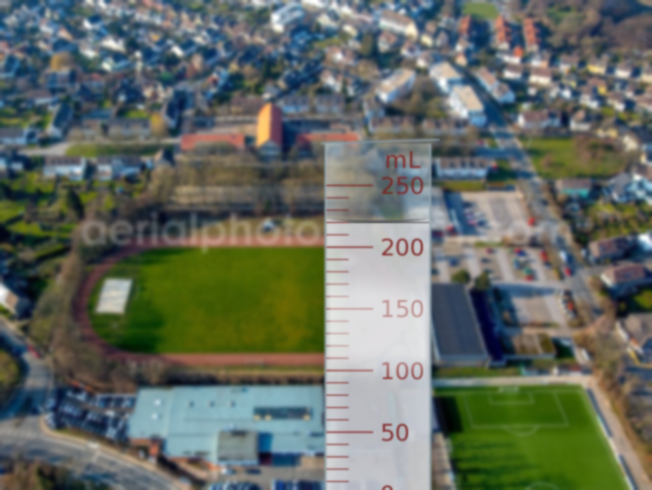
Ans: **220** mL
